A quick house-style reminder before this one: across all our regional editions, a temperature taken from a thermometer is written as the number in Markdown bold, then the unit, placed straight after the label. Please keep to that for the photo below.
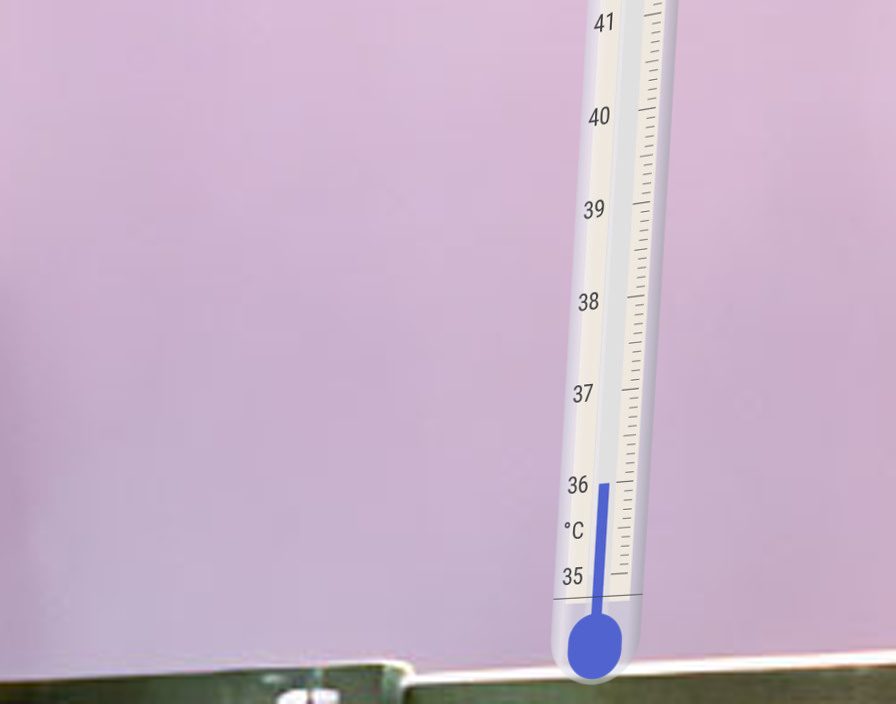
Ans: **36** °C
